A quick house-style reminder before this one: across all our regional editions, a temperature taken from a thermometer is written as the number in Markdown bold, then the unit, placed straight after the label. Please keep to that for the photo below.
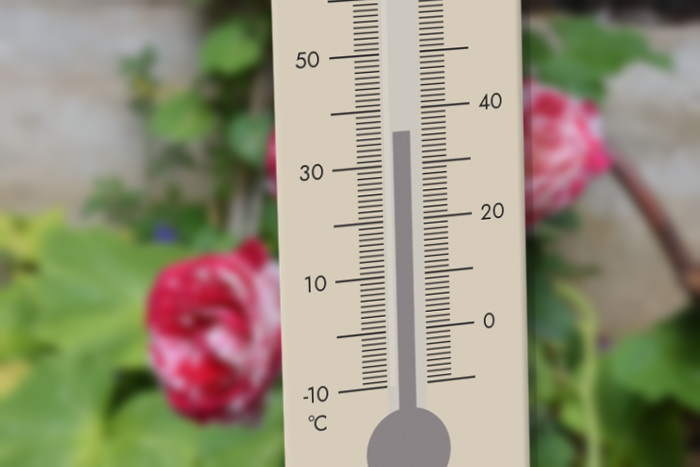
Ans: **36** °C
